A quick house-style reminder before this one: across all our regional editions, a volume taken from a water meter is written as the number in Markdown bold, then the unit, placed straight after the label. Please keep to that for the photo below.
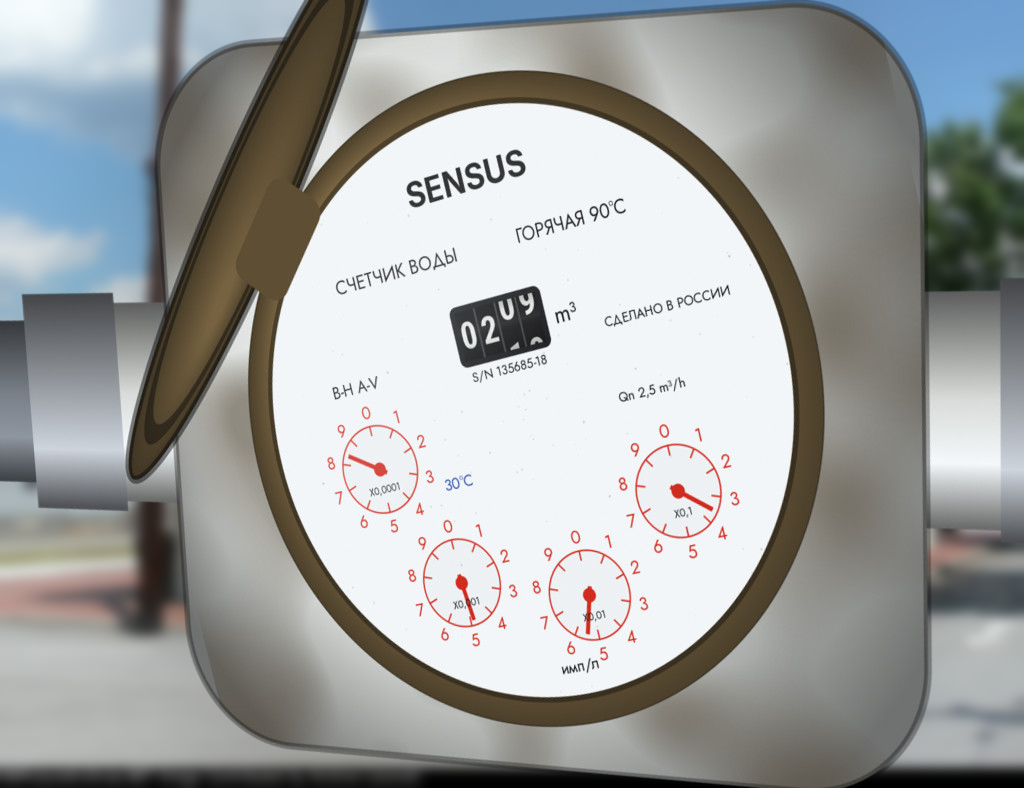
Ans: **209.3548** m³
